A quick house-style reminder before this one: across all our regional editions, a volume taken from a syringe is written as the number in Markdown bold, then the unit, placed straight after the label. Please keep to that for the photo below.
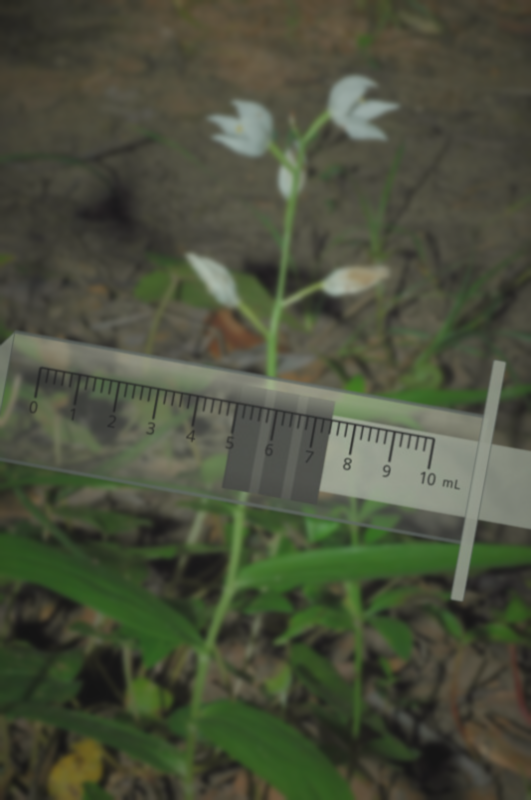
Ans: **5** mL
